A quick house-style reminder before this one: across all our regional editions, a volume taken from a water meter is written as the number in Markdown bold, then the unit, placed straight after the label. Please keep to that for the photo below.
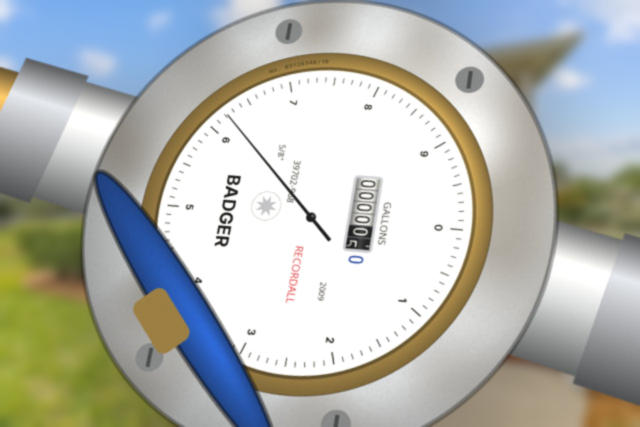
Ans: **46.2** gal
